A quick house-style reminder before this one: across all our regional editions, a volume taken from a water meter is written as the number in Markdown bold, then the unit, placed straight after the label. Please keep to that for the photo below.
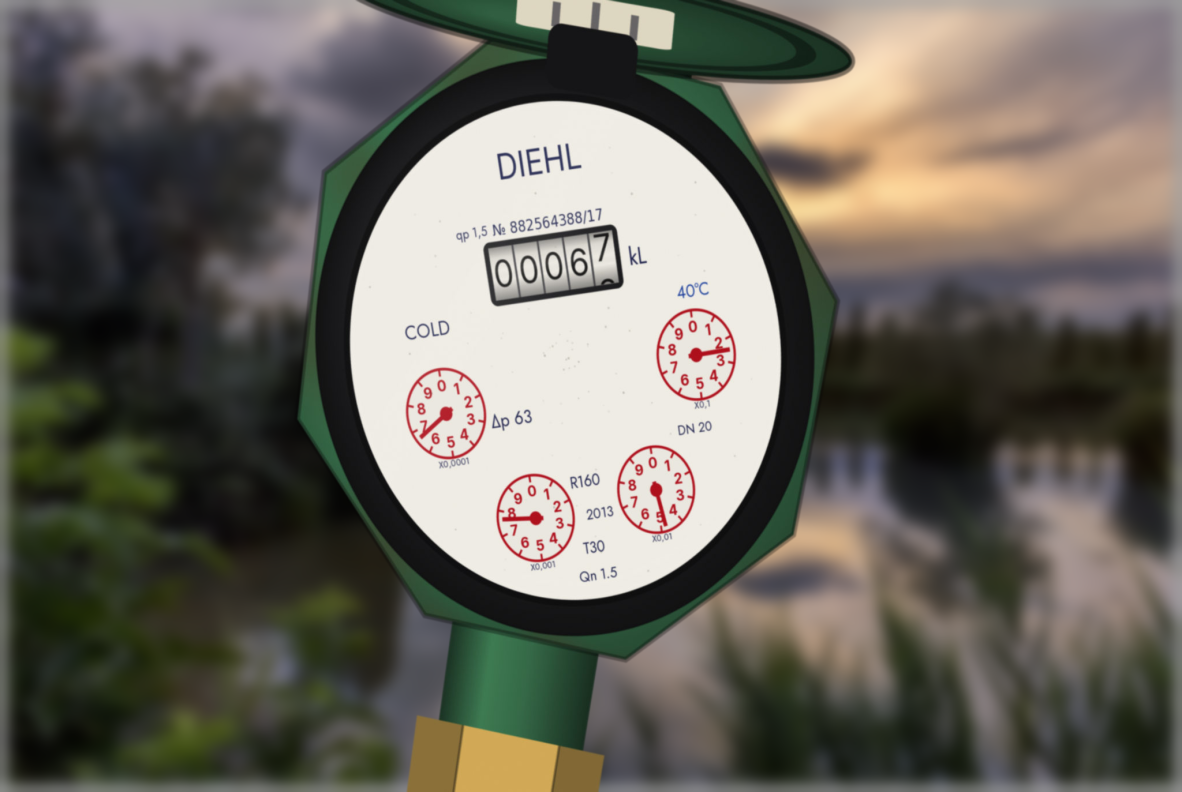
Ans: **67.2476** kL
